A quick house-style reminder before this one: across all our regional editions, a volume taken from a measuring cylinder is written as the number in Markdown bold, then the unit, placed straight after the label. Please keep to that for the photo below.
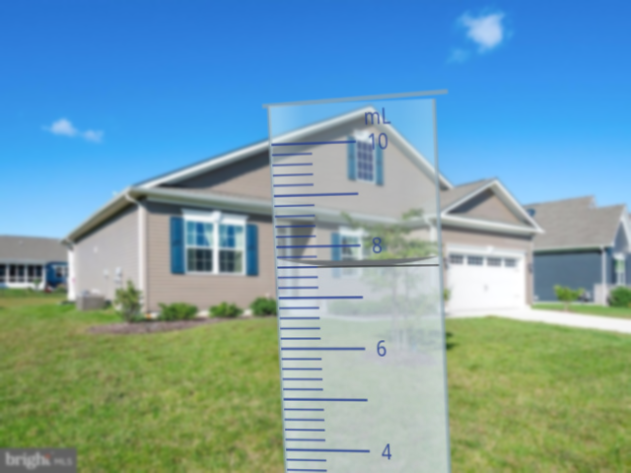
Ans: **7.6** mL
